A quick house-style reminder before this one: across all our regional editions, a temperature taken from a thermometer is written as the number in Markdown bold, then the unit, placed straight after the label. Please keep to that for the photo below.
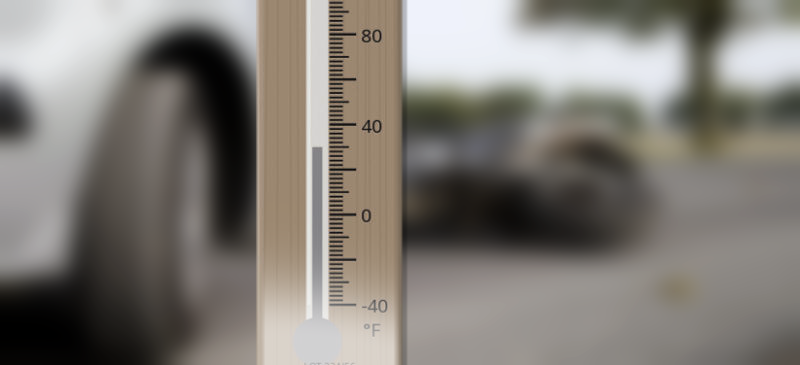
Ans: **30** °F
